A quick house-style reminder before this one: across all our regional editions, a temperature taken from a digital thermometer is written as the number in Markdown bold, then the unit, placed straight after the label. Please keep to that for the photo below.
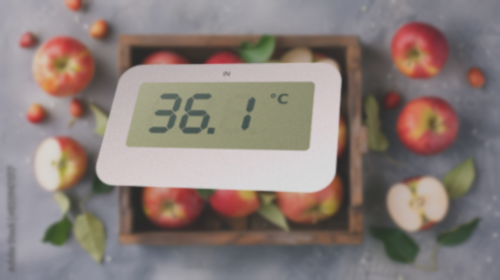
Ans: **36.1** °C
